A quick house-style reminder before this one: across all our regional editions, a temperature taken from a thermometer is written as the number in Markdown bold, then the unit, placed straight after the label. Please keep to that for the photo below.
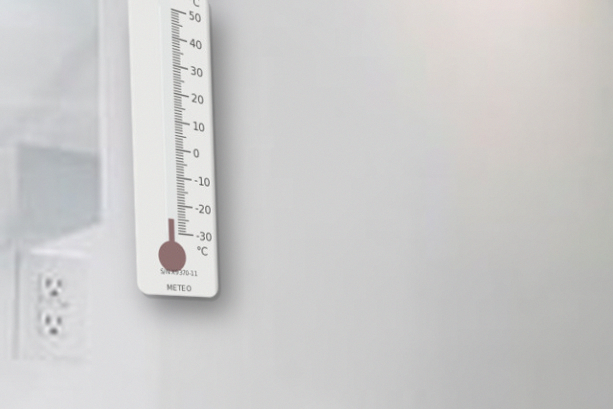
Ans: **-25** °C
